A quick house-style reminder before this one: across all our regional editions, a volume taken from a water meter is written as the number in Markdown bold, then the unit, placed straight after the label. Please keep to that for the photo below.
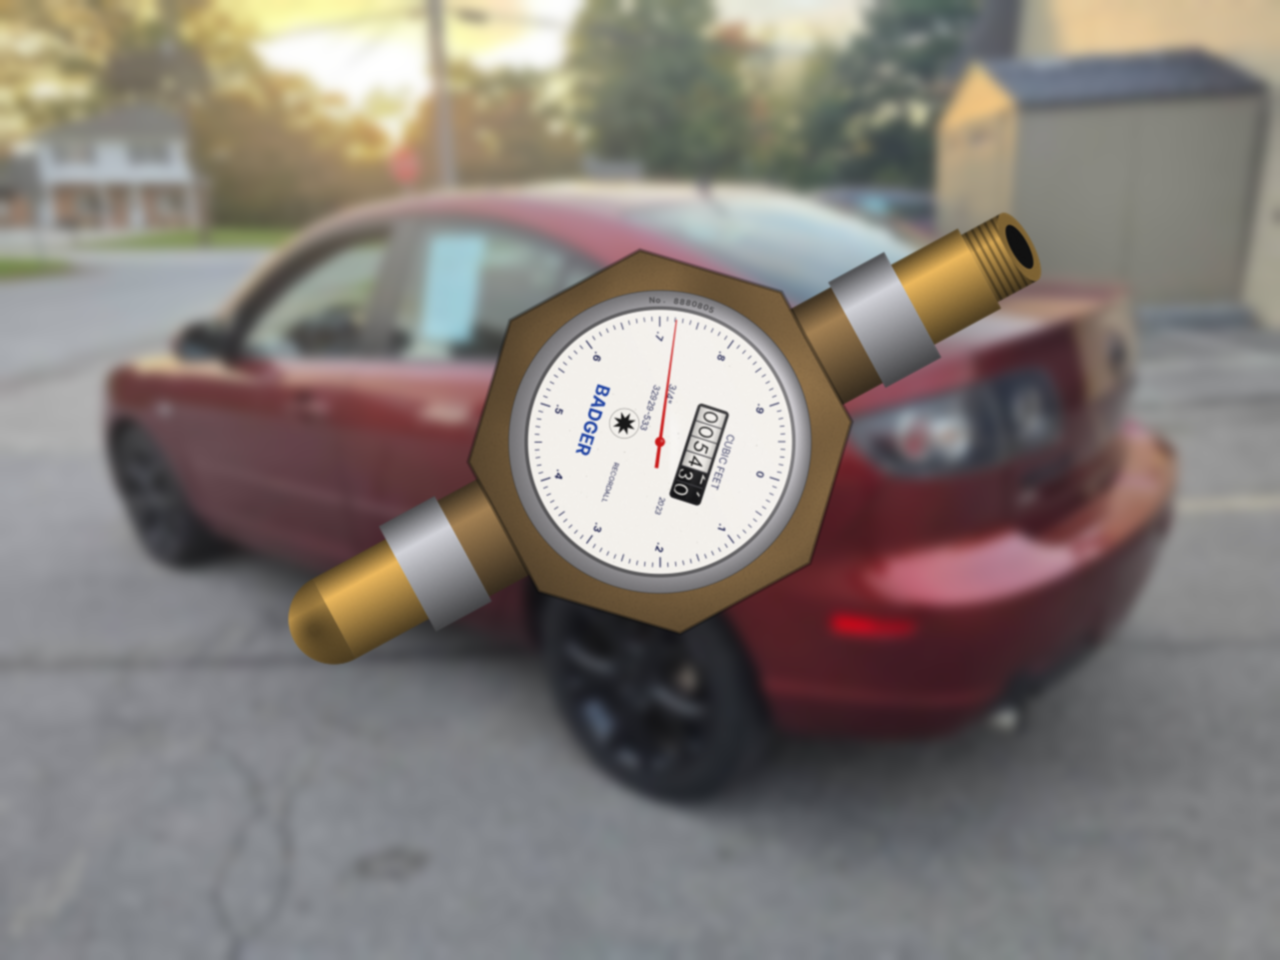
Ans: **5429.72** ft³
